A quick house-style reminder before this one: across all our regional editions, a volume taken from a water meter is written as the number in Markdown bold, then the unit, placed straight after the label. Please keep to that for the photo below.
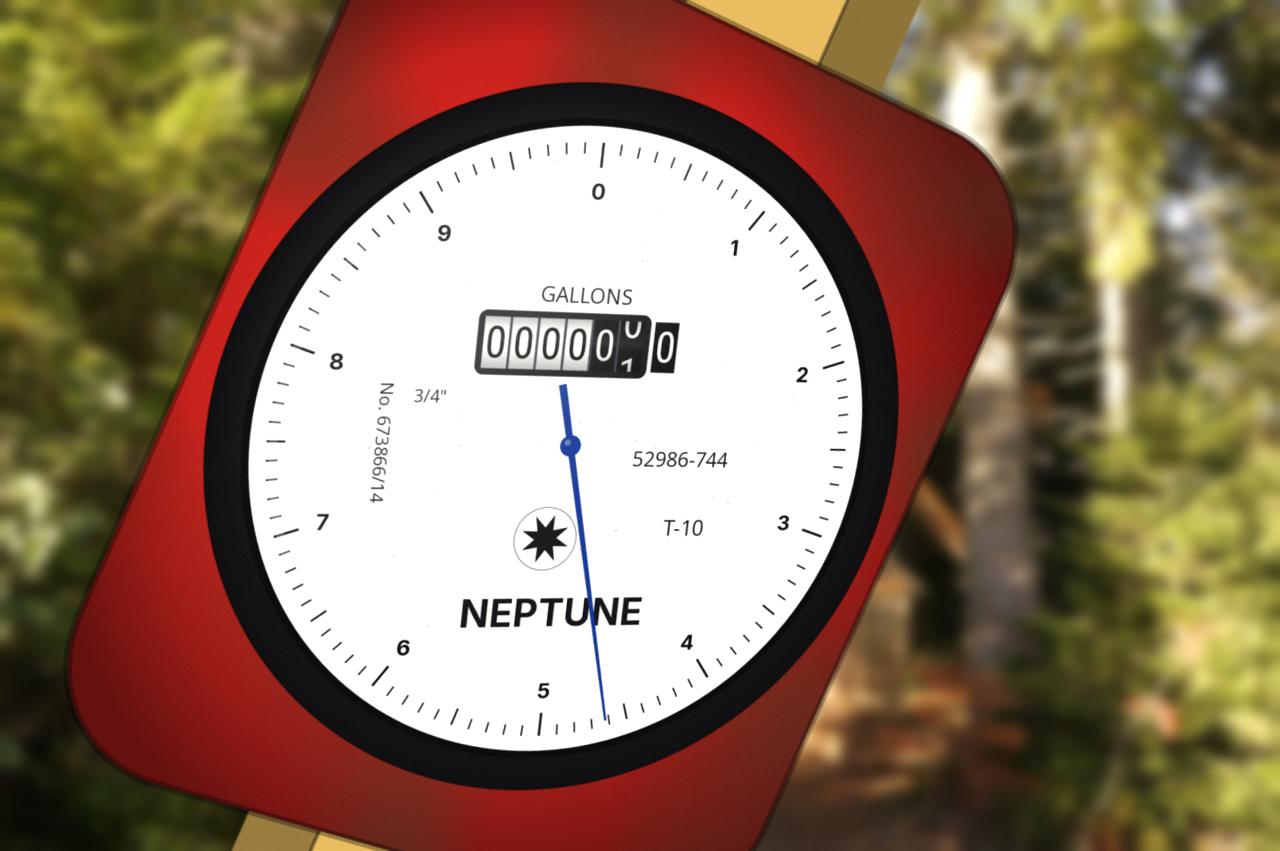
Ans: **4.6** gal
